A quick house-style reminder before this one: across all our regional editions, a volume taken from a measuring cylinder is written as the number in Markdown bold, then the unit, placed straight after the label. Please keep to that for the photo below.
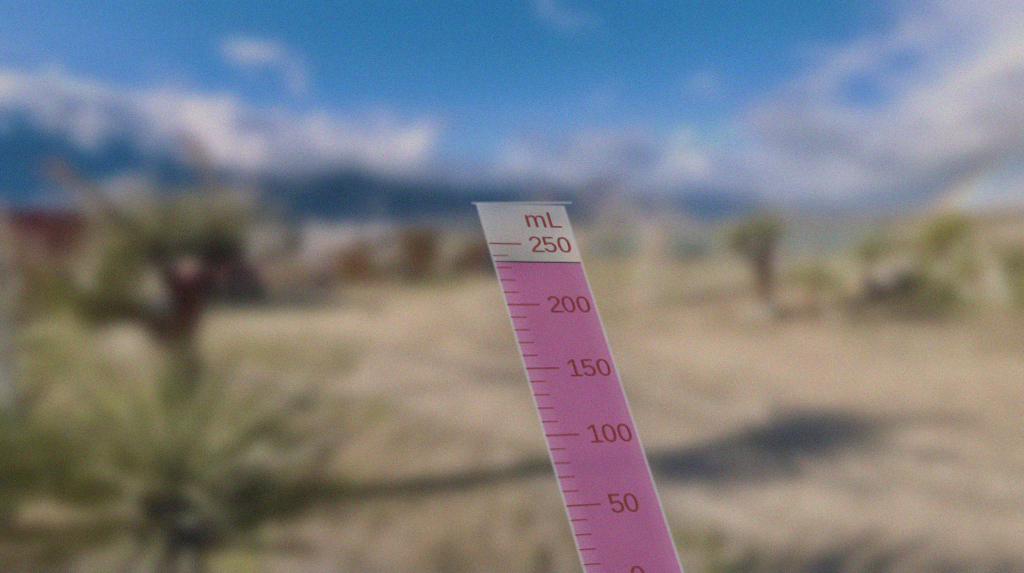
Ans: **235** mL
